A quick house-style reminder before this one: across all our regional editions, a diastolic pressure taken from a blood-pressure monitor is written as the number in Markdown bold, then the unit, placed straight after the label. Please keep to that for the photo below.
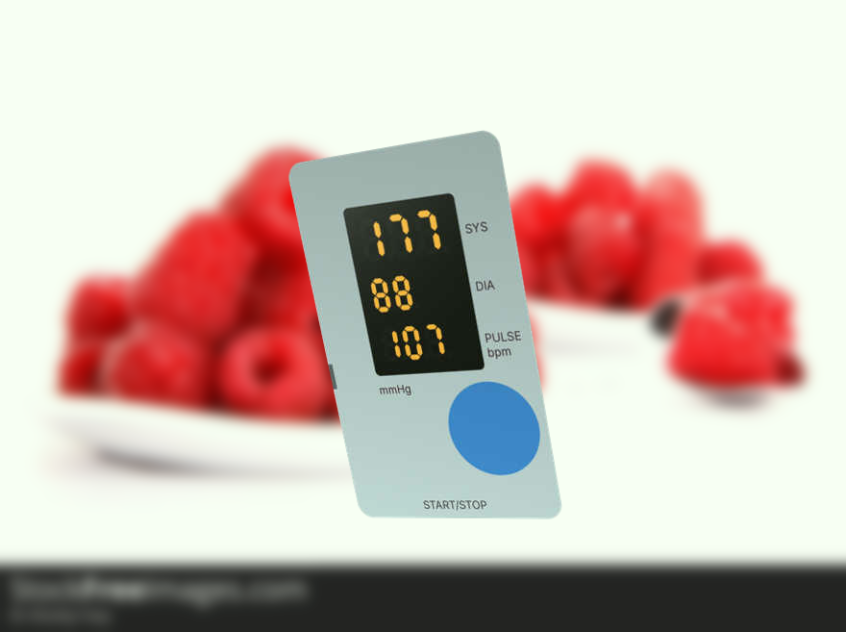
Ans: **88** mmHg
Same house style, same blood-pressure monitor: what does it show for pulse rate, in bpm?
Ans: **107** bpm
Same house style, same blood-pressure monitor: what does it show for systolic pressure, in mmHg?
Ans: **177** mmHg
